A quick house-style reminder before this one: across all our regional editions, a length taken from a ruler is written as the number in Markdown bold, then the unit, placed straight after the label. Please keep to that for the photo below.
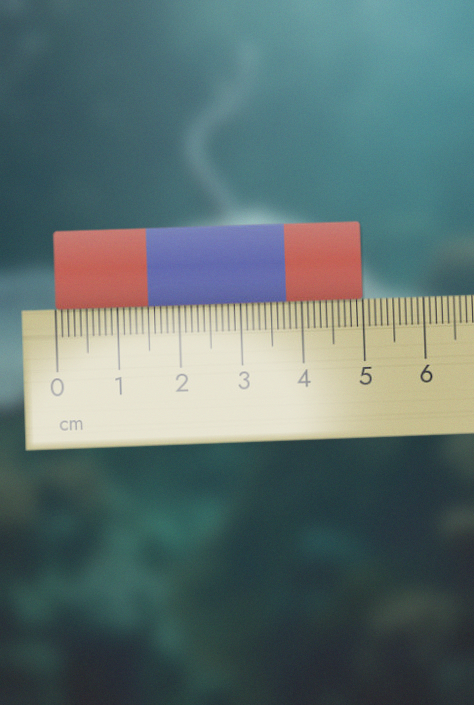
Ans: **5** cm
